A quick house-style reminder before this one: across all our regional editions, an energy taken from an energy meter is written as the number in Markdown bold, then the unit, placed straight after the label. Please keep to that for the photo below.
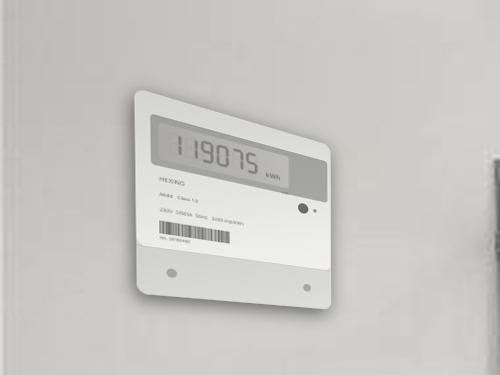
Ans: **119075** kWh
